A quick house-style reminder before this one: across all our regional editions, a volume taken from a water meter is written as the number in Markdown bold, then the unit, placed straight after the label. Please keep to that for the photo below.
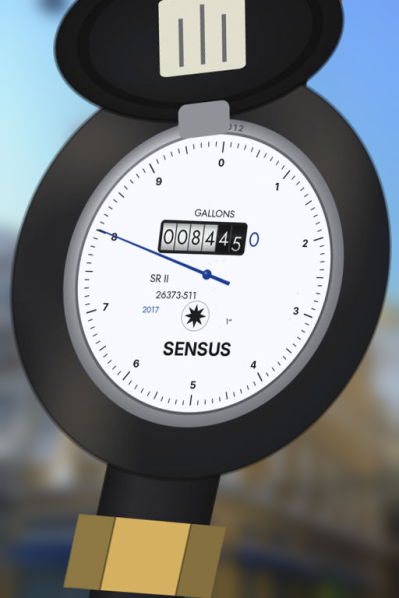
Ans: **84448.0** gal
